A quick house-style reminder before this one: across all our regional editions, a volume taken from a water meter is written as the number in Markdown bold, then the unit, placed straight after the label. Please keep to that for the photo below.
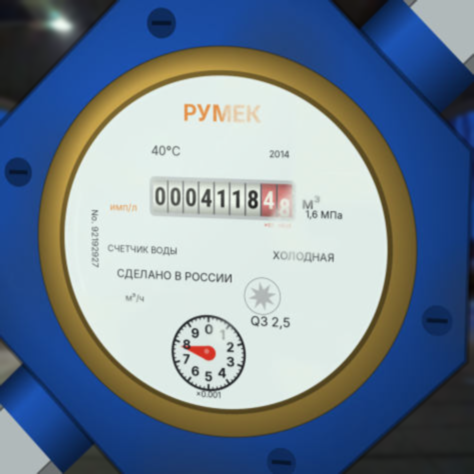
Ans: **4118.477** m³
